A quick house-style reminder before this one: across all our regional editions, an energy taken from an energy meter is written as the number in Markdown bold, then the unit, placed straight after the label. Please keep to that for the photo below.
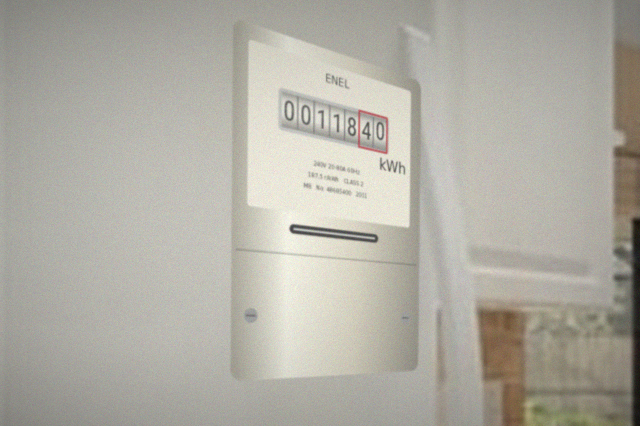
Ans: **118.40** kWh
